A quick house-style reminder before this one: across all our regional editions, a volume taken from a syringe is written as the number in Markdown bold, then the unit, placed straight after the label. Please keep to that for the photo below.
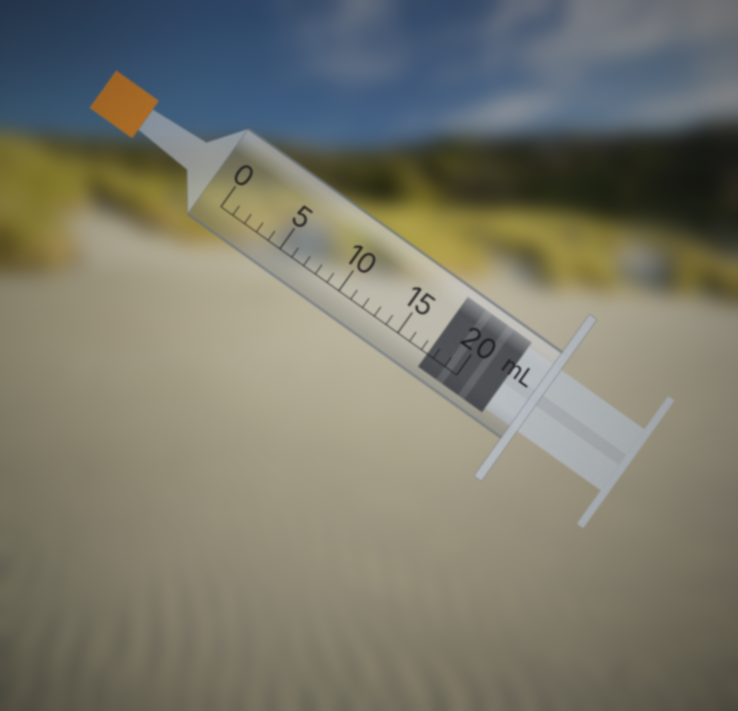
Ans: **17.5** mL
